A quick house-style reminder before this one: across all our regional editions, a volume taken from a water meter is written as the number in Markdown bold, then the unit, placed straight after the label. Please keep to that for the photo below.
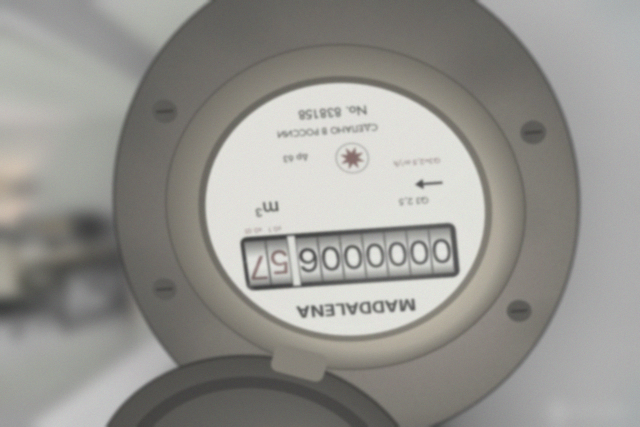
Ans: **6.57** m³
